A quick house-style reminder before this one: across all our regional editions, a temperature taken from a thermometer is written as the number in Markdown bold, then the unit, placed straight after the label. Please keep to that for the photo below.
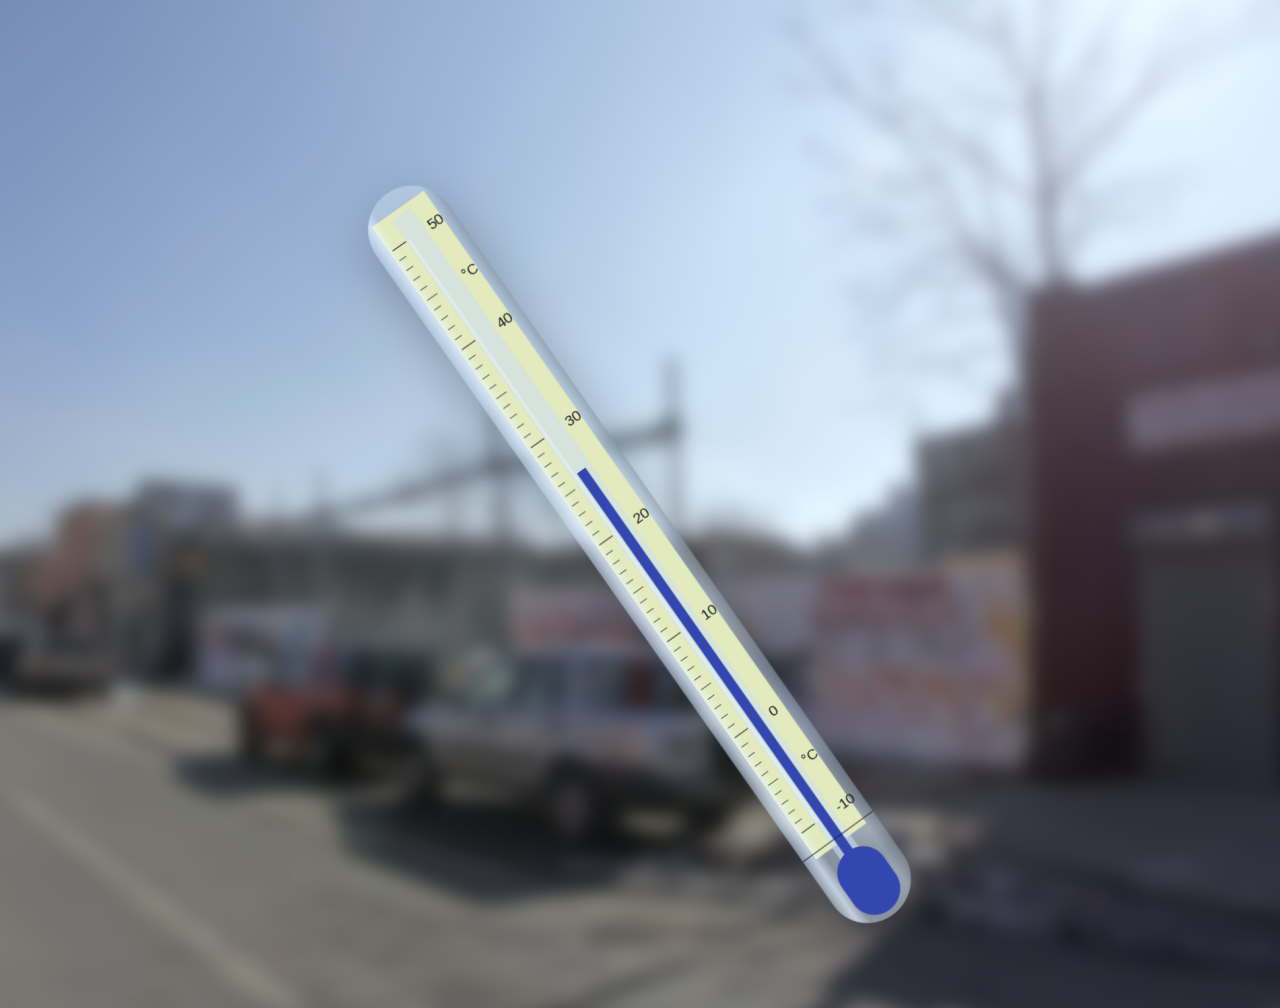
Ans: **26** °C
